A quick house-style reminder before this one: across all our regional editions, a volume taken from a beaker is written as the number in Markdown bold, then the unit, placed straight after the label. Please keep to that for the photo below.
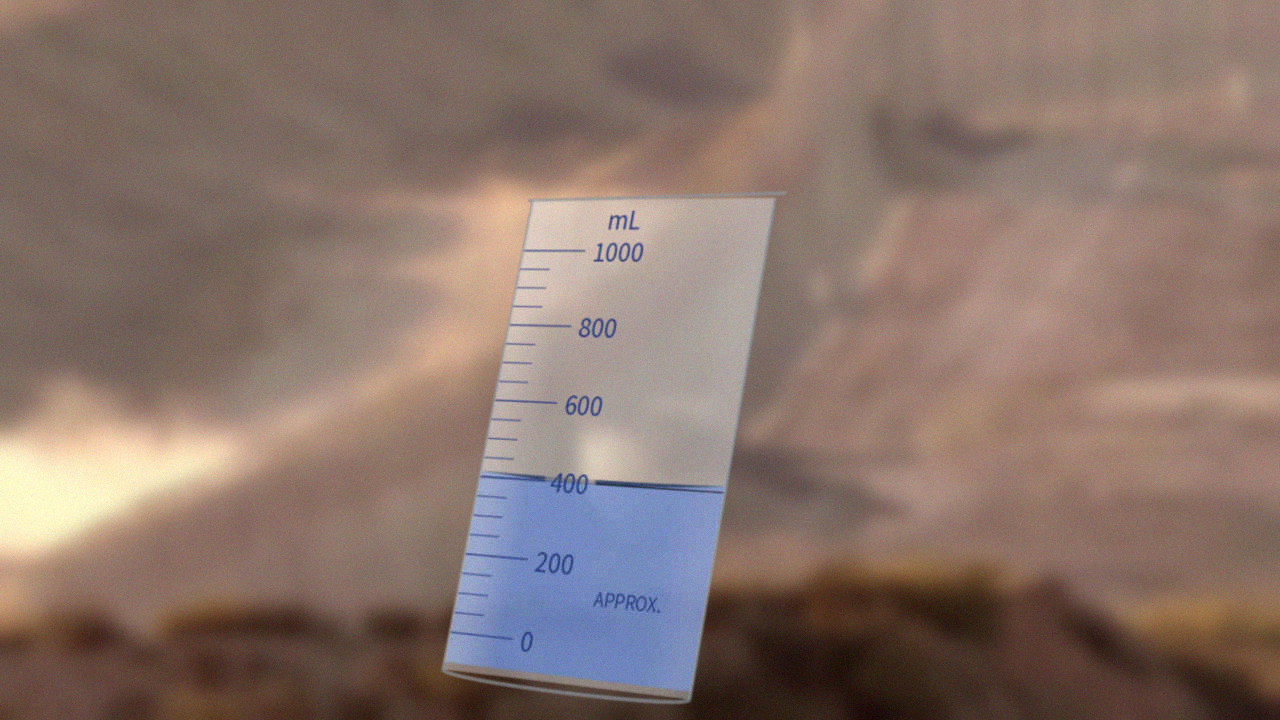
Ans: **400** mL
